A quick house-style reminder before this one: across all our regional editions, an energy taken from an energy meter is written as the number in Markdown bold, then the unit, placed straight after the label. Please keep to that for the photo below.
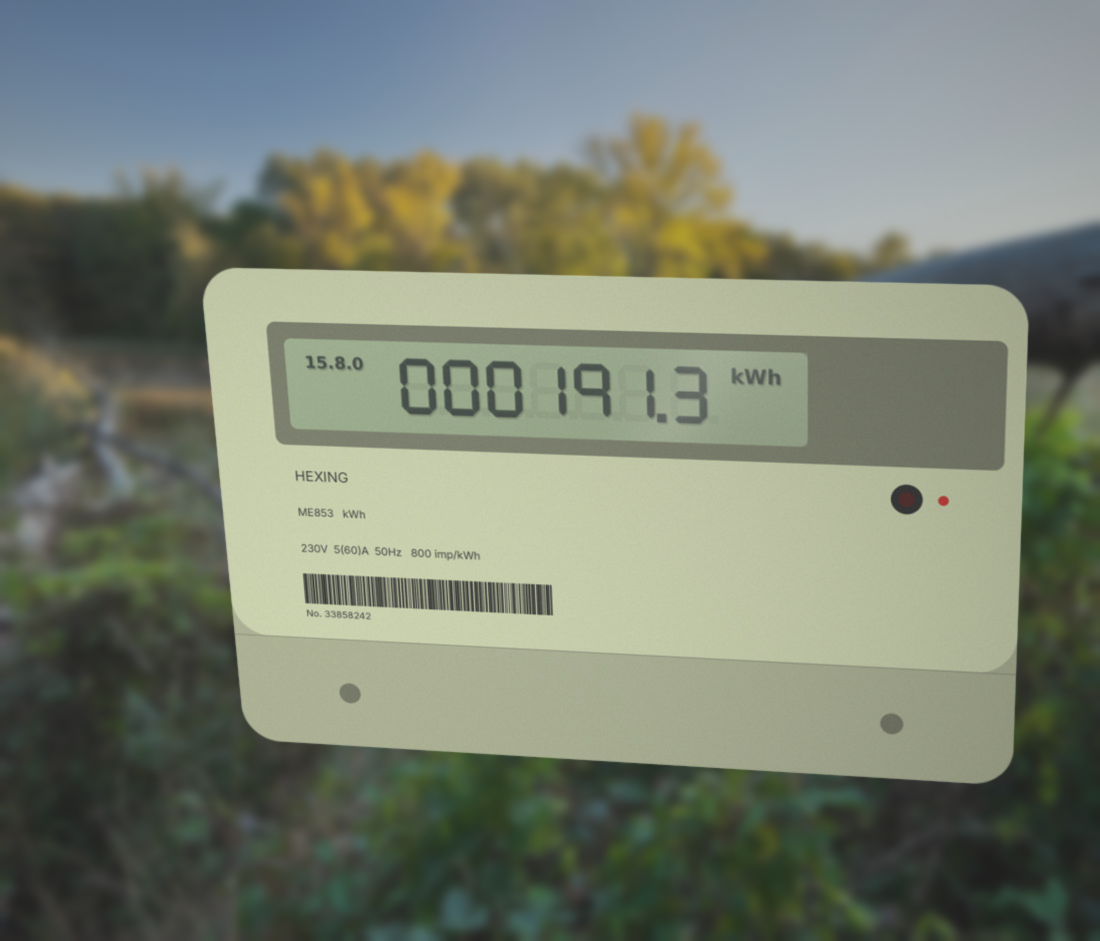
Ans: **191.3** kWh
